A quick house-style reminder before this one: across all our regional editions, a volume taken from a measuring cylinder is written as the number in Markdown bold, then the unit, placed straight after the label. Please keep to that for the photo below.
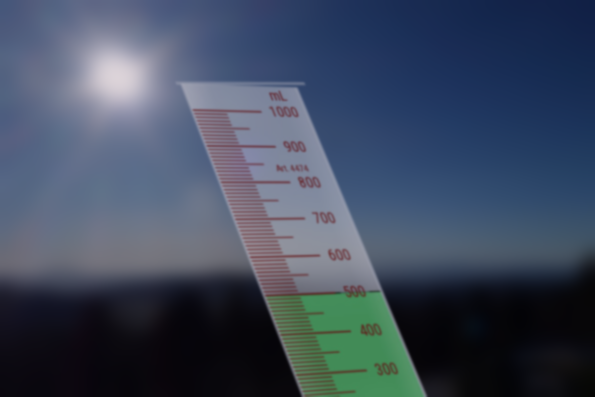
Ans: **500** mL
